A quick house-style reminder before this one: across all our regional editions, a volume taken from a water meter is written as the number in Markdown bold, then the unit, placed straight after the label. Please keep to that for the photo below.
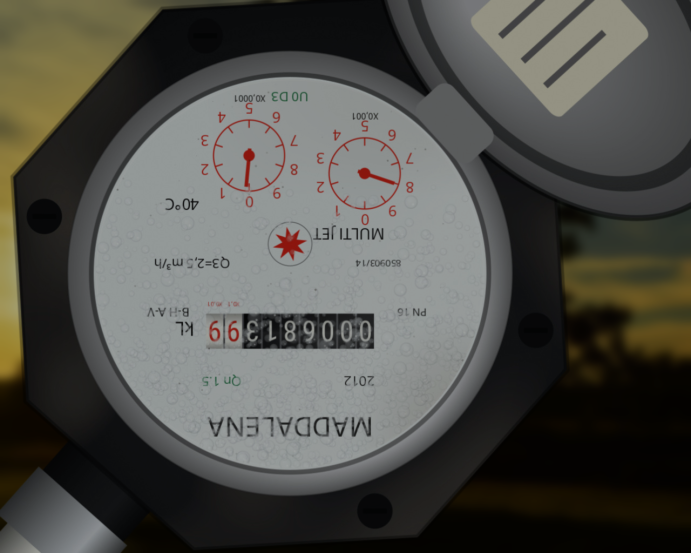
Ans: **6813.9980** kL
